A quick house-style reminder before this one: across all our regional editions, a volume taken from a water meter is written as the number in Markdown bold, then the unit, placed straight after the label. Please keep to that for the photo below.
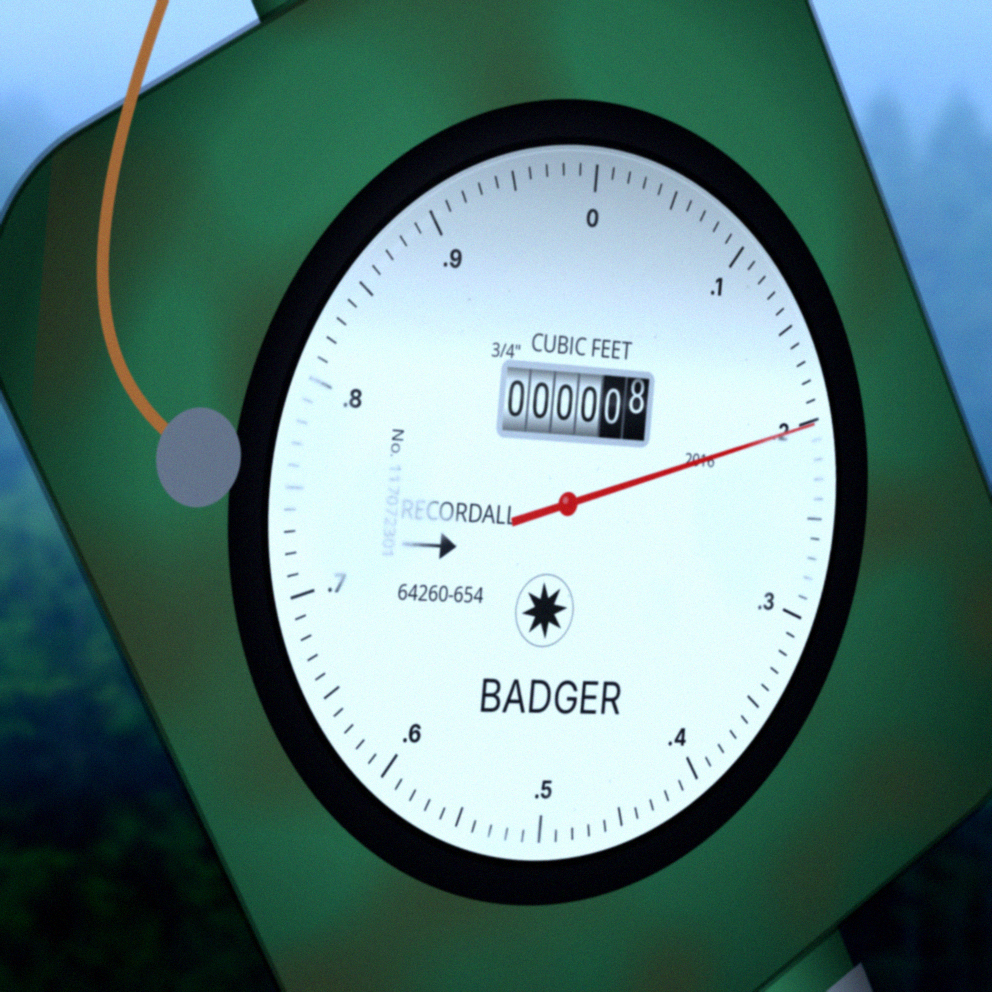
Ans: **8.20** ft³
